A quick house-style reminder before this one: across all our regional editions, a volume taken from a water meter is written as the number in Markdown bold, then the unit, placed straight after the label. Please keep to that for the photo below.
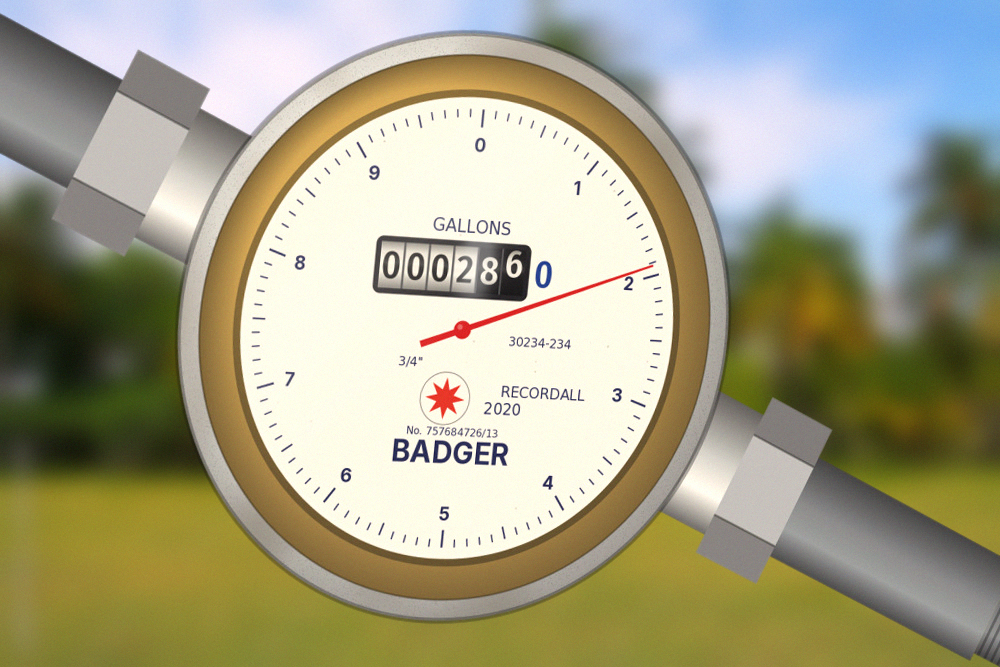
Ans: **2861.9** gal
